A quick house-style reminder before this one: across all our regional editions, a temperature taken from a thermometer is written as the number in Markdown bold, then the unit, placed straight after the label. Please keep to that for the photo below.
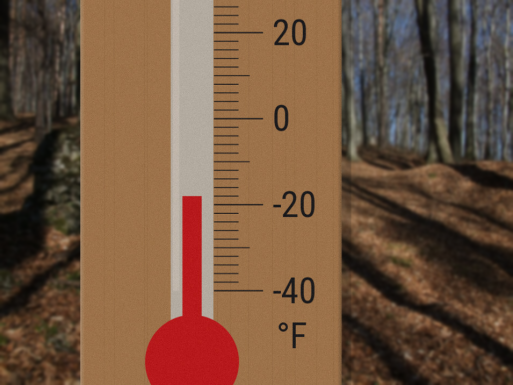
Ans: **-18** °F
